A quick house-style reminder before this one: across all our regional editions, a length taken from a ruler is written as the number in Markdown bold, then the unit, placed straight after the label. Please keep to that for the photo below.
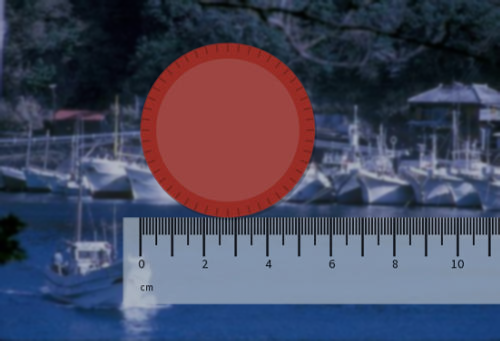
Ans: **5.5** cm
